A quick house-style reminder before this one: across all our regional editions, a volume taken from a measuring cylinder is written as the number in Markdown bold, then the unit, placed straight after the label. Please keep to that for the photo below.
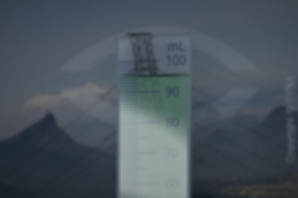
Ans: **95** mL
